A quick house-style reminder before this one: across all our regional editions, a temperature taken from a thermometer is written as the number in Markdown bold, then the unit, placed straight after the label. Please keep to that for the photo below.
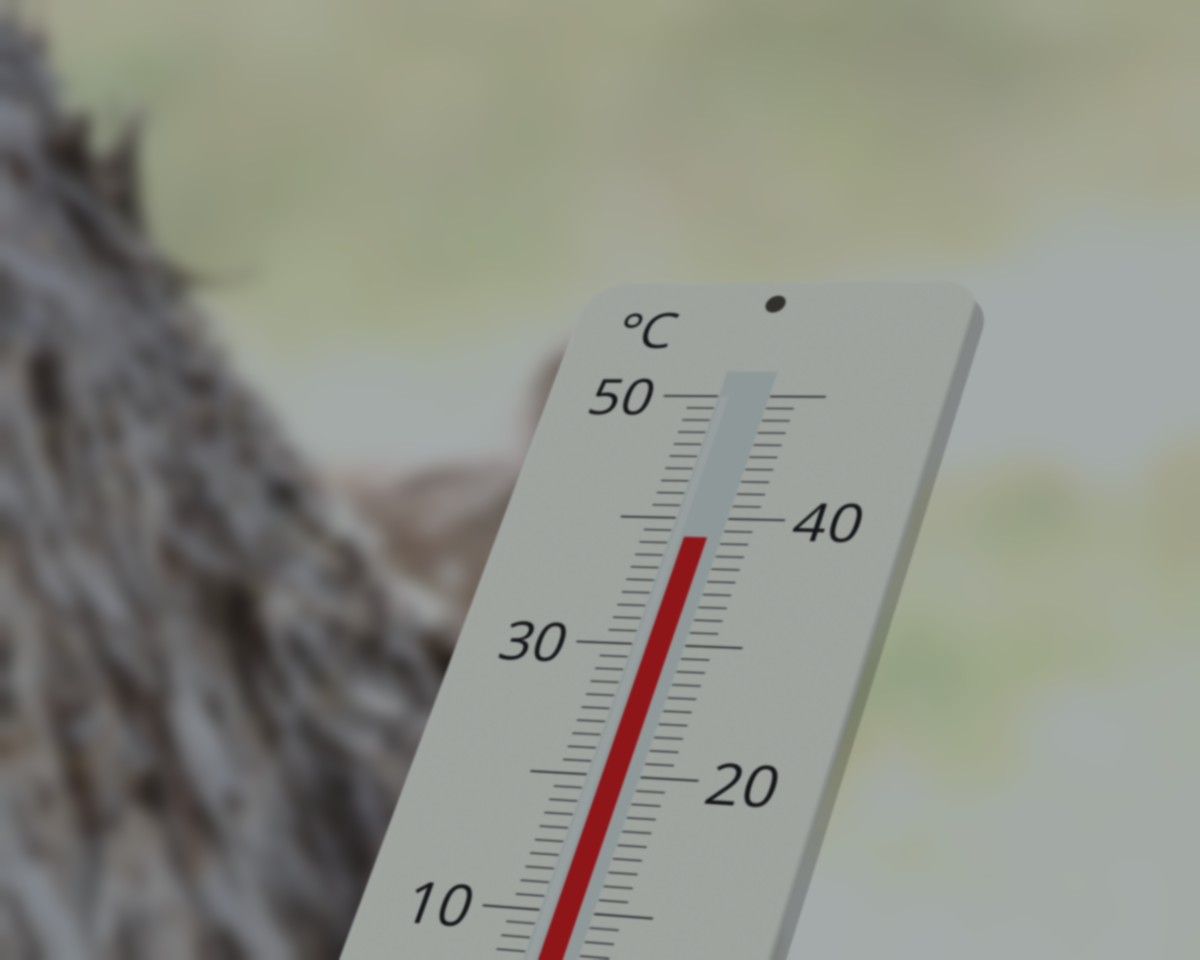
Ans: **38.5** °C
